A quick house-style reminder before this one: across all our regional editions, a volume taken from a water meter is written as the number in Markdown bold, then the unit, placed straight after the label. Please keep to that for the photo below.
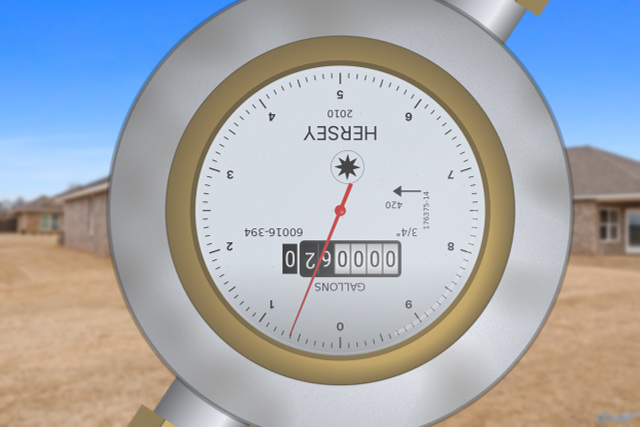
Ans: **620.6** gal
